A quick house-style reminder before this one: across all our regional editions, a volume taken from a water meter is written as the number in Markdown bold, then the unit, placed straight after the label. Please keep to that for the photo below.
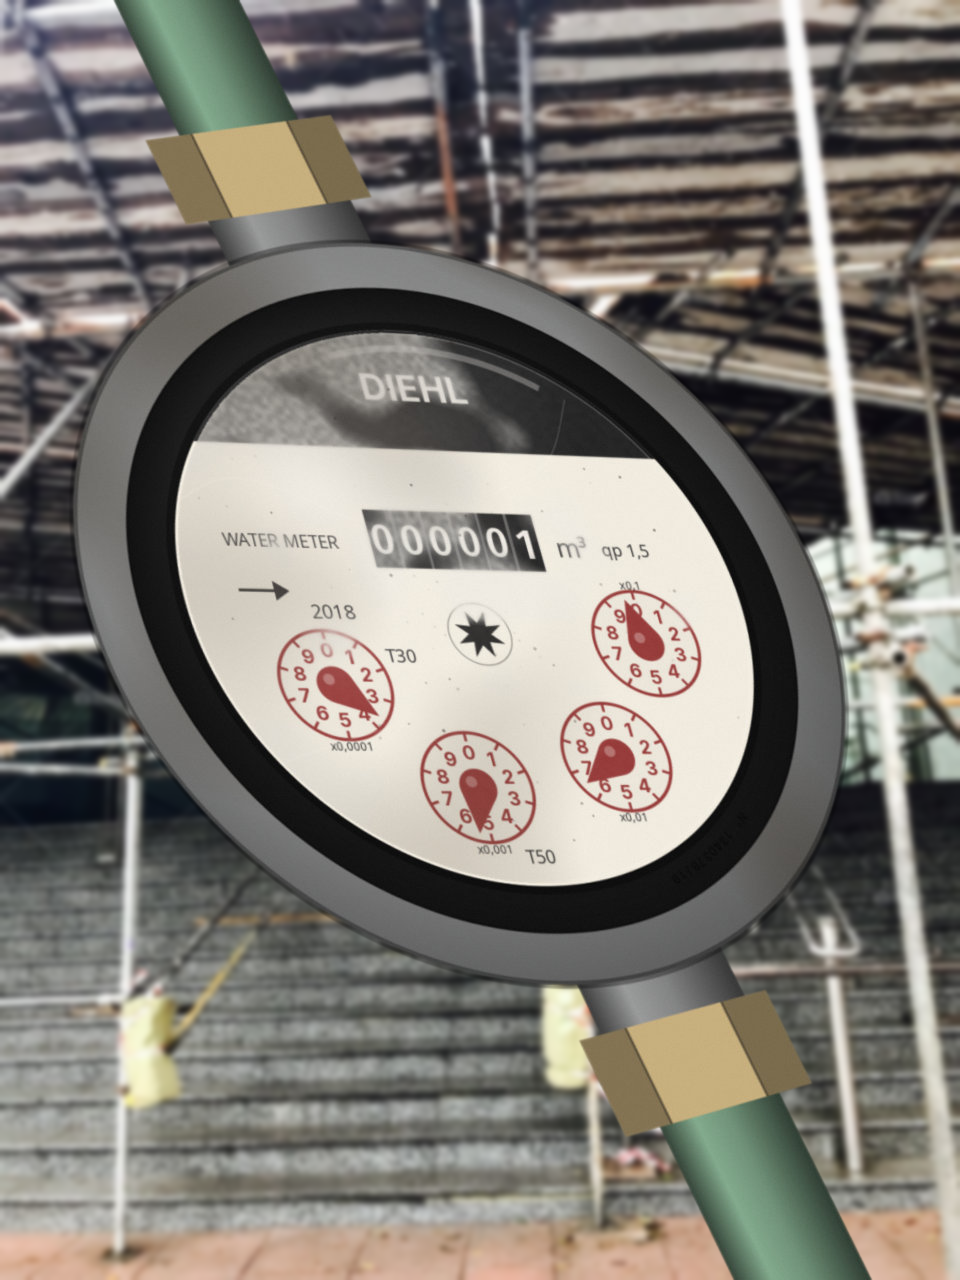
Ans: **0.9653** m³
